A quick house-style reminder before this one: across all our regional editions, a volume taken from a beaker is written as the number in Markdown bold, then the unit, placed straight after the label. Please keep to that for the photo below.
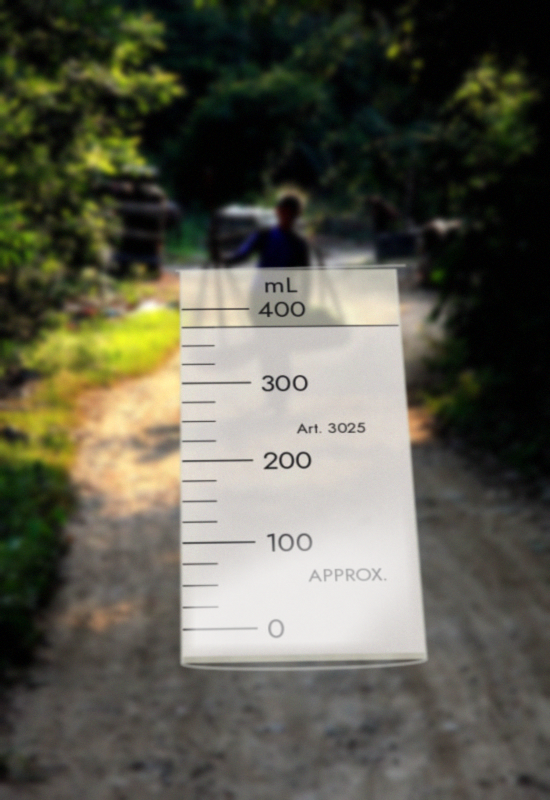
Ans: **375** mL
